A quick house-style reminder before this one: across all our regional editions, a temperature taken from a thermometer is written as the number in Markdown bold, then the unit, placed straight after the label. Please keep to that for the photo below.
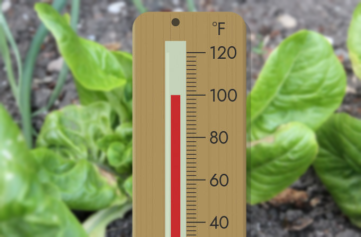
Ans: **100** °F
